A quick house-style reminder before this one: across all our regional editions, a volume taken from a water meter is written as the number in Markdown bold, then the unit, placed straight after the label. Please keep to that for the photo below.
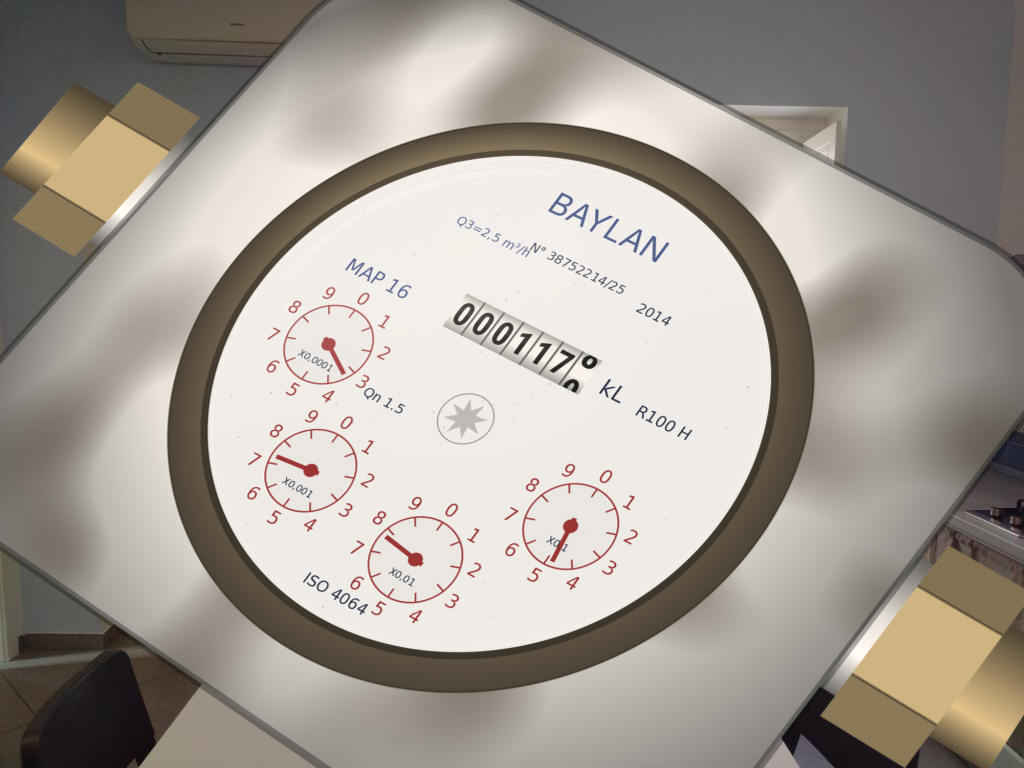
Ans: **1178.4773** kL
